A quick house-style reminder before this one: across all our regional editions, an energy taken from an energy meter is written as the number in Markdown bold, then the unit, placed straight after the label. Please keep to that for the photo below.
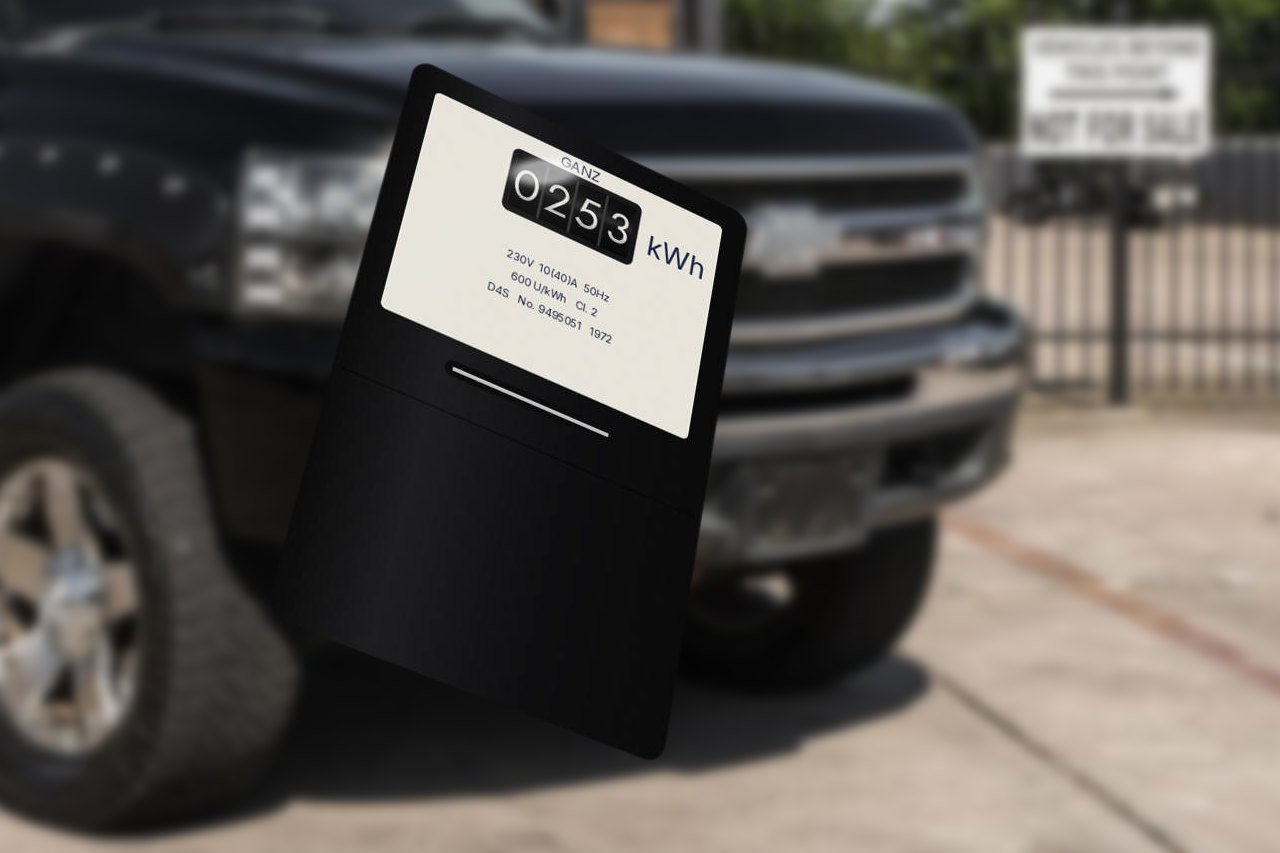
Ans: **253** kWh
